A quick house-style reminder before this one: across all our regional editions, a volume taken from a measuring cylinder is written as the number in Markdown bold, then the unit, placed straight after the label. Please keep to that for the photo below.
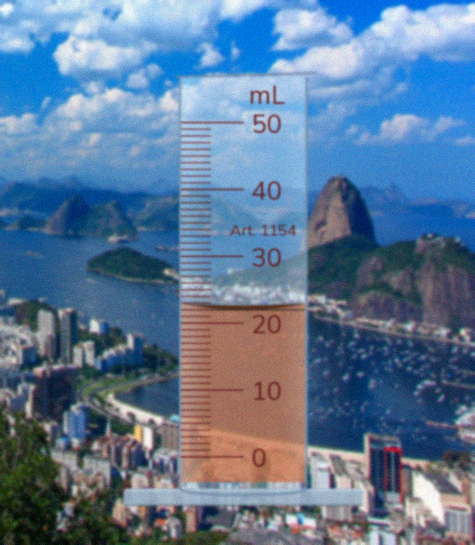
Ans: **22** mL
